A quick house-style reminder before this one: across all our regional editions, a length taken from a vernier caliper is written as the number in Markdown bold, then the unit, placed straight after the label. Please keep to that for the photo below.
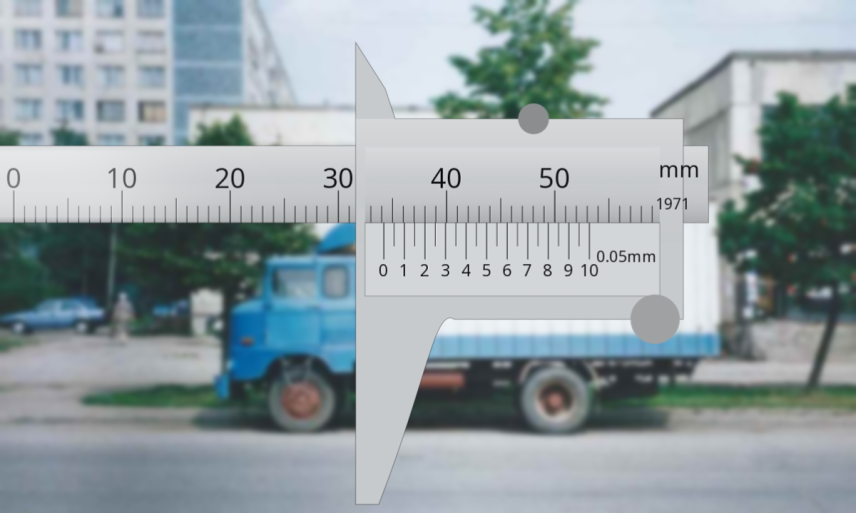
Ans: **34.2** mm
